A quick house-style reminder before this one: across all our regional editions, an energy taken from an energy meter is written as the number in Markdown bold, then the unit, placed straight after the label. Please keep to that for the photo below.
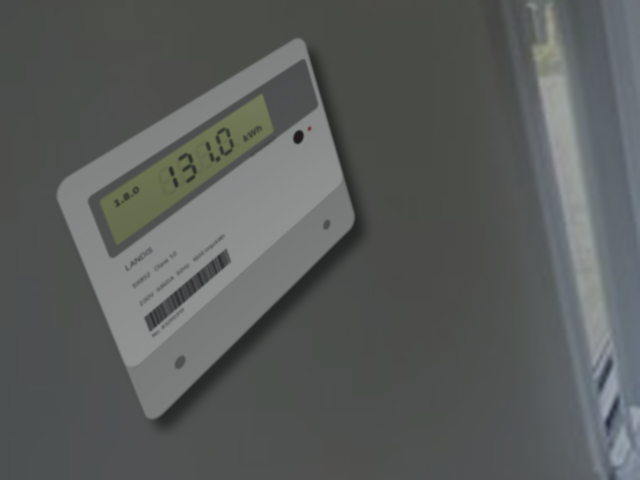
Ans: **131.0** kWh
